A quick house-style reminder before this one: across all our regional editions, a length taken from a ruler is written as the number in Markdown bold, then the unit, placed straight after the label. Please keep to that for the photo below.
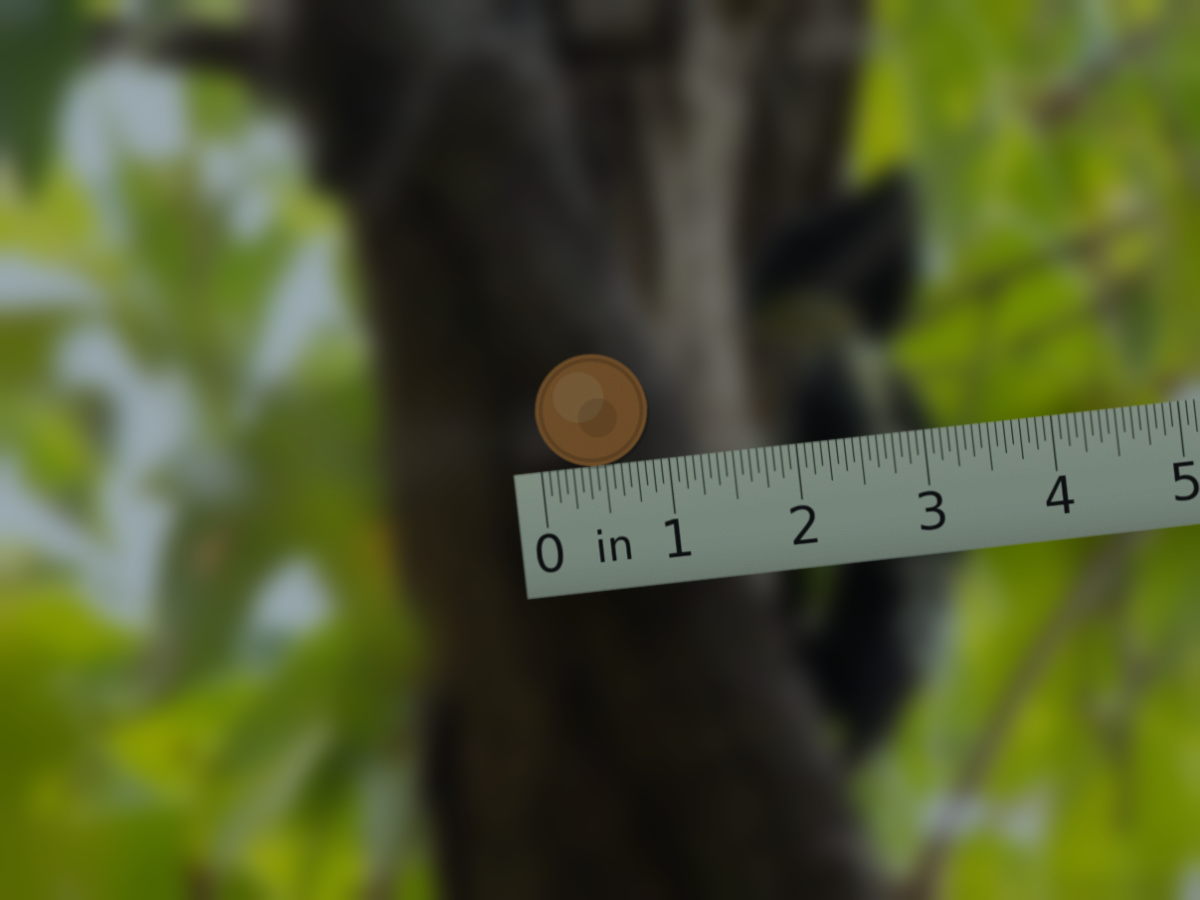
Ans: **0.875** in
